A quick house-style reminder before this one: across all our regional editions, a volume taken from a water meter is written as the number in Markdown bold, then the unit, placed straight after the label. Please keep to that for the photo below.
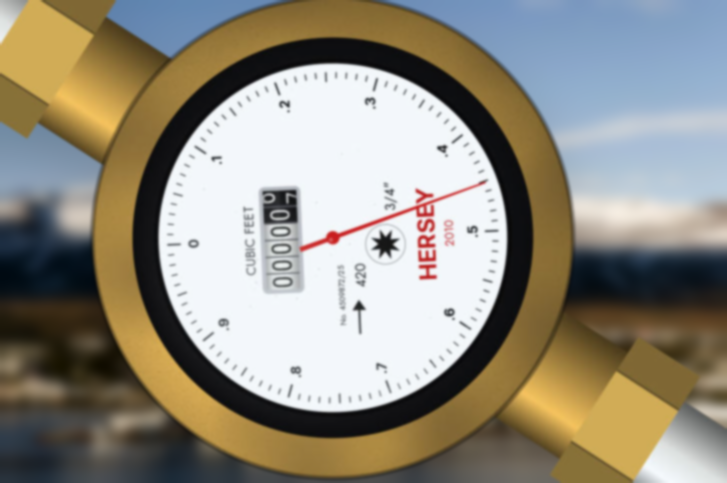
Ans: **6.45** ft³
